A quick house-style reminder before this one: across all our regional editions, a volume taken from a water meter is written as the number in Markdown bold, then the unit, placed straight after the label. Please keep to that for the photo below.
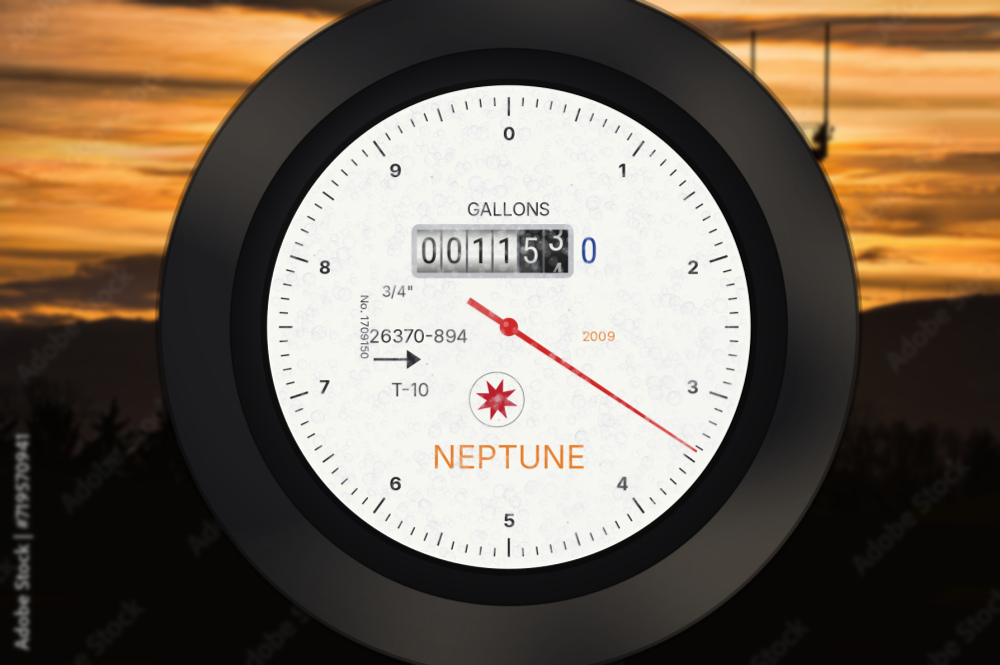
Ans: **11533.4** gal
